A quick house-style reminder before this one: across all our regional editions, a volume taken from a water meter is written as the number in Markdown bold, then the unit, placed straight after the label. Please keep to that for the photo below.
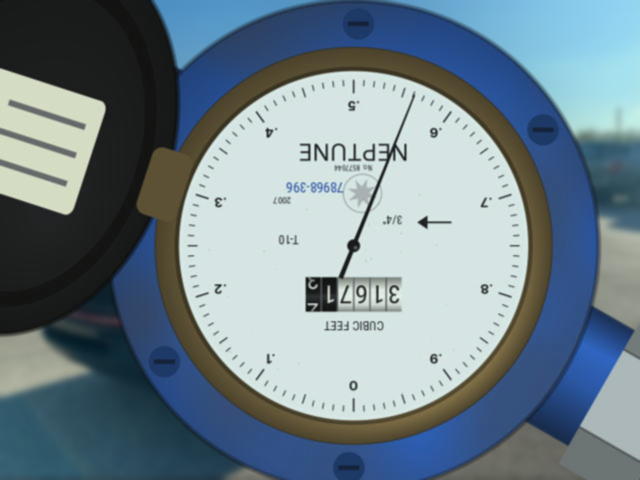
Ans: **316712.56** ft³
